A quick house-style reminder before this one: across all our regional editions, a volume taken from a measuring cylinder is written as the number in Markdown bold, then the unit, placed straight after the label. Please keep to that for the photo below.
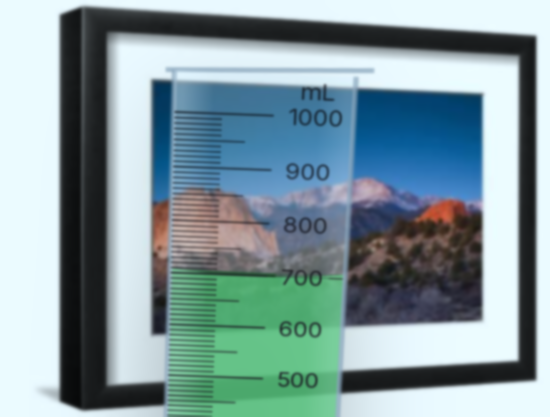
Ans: **700** mL
